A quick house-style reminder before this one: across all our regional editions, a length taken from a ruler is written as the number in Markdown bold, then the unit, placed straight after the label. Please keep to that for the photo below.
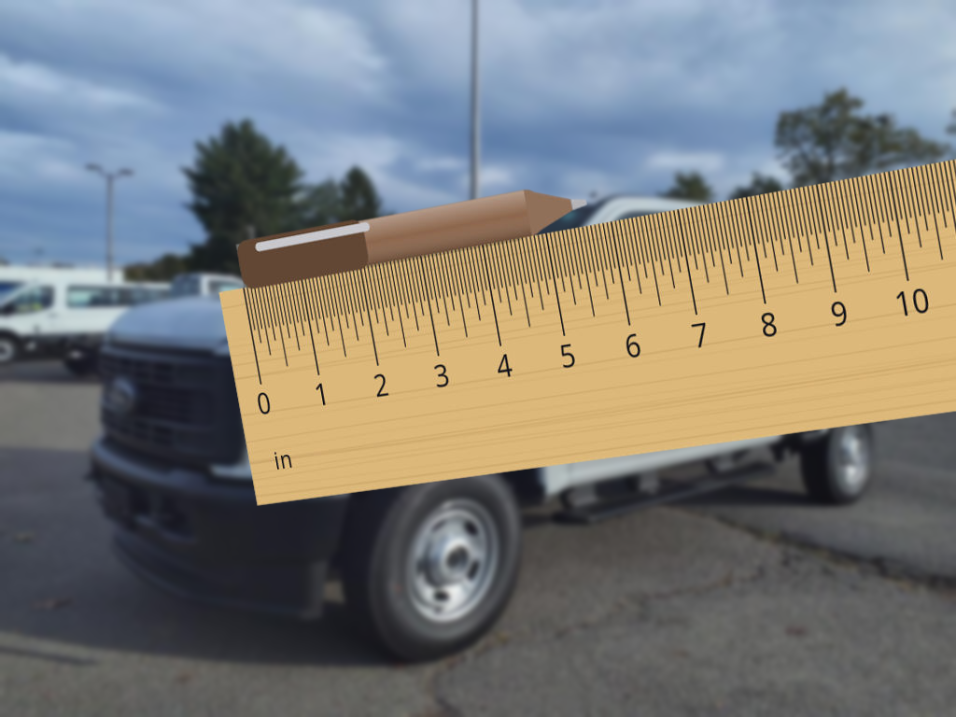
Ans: **5.6875** in
